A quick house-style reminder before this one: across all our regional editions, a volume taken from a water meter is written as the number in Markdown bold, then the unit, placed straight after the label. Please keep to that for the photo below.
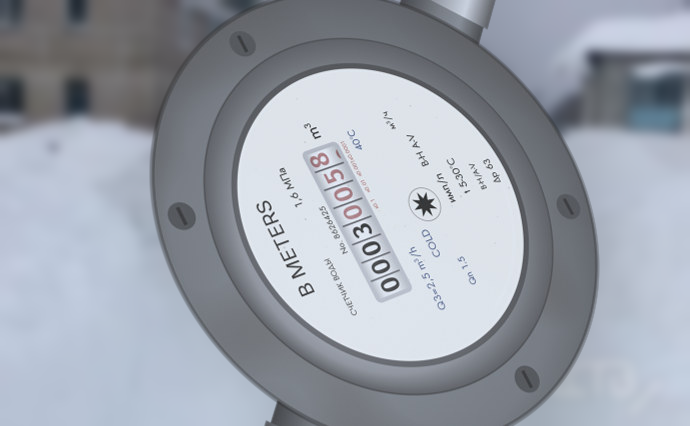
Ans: **3.0058** m³
